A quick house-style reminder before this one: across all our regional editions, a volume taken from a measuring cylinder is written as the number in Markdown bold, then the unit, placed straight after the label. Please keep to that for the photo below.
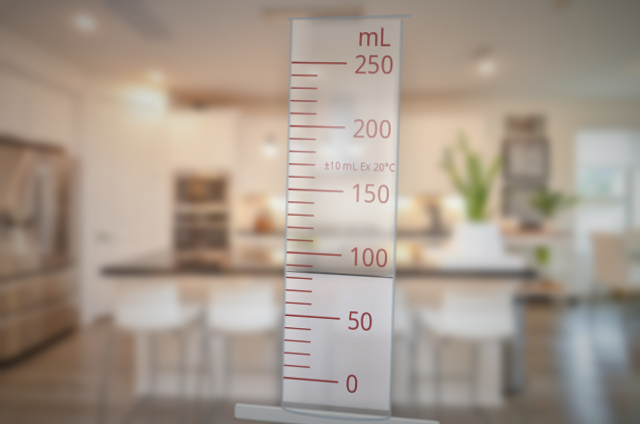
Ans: **85** mL
